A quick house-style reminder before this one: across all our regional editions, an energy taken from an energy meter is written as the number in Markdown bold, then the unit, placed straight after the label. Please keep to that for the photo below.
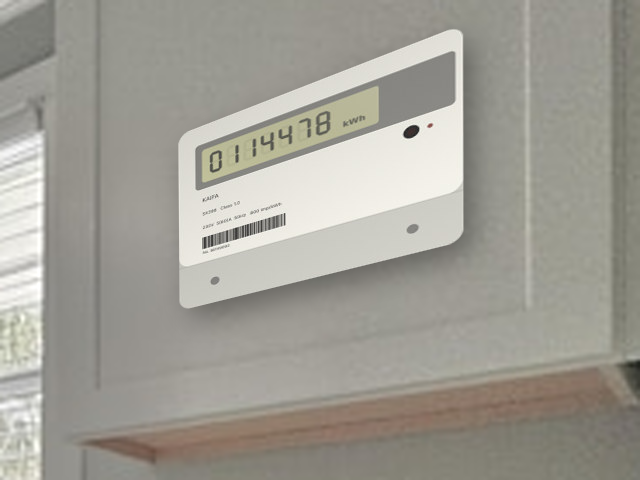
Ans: **114478** kWh
